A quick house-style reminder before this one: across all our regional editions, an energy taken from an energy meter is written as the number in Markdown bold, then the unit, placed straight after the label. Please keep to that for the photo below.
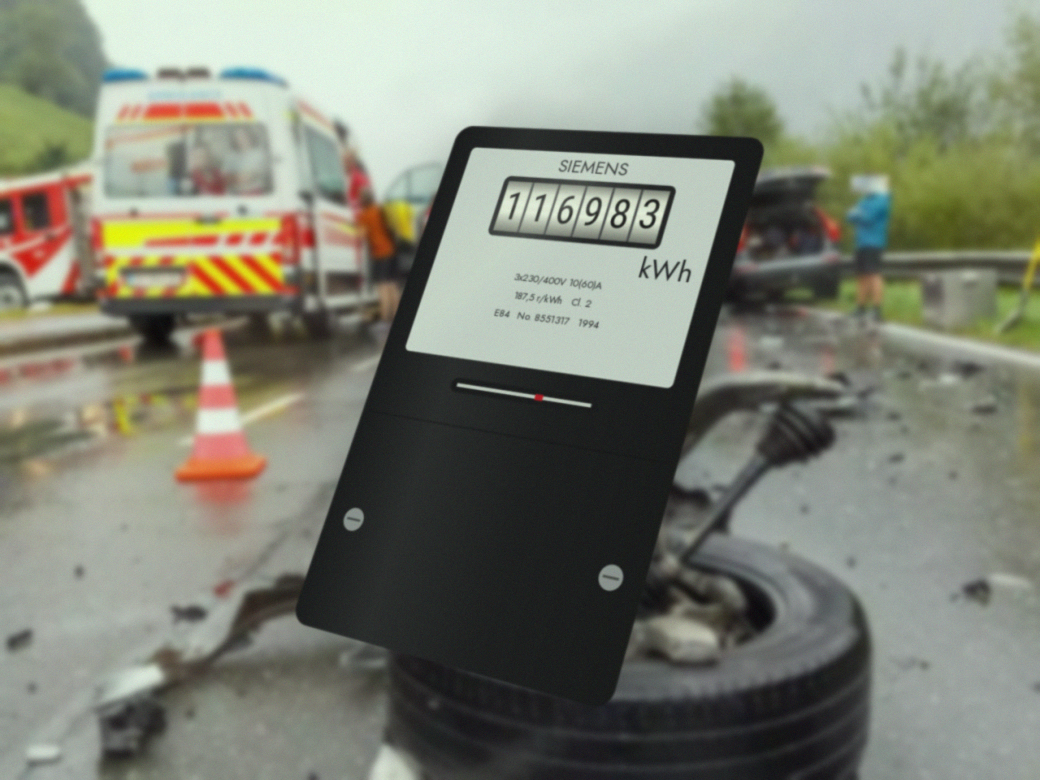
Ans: **116983** kWh
